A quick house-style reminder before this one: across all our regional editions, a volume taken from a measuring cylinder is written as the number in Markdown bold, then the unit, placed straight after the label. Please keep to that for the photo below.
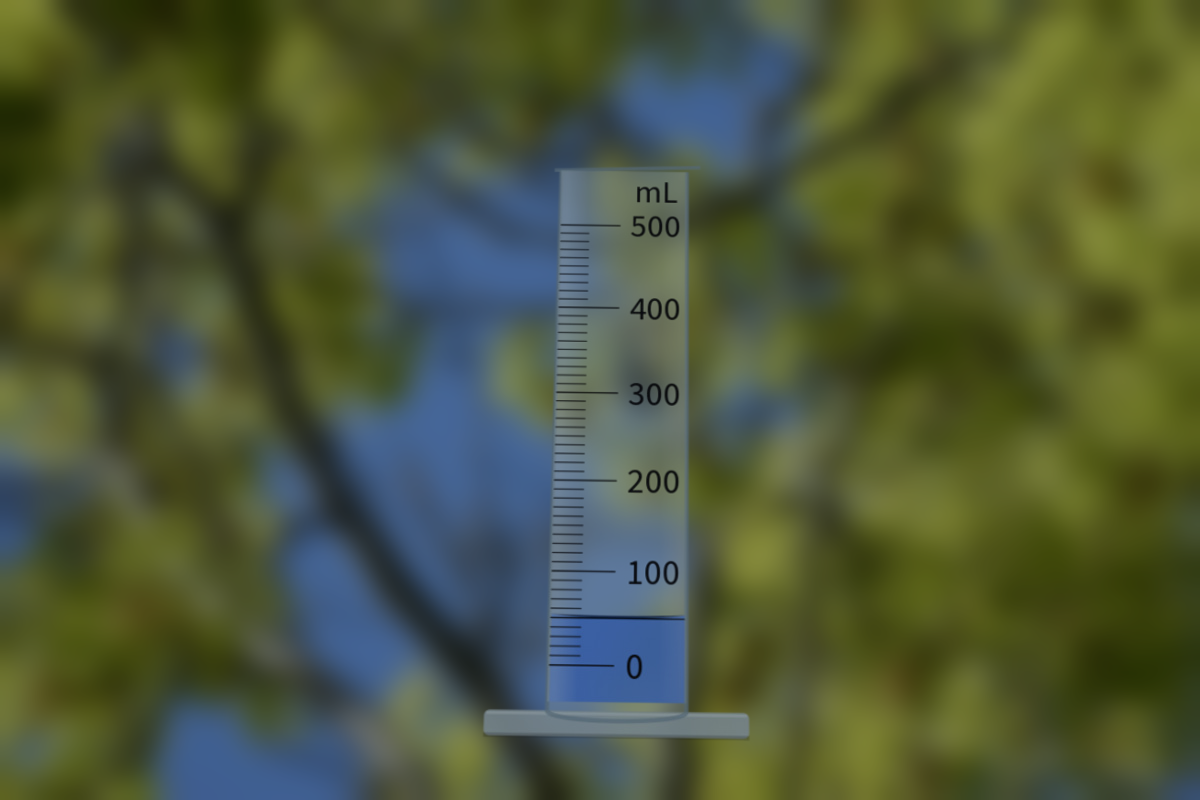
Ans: **50** mL
